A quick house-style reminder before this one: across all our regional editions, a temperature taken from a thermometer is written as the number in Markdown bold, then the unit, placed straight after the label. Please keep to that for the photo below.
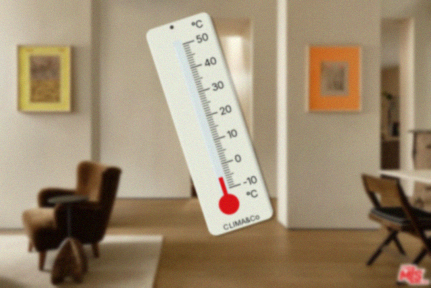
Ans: **-5** °C
